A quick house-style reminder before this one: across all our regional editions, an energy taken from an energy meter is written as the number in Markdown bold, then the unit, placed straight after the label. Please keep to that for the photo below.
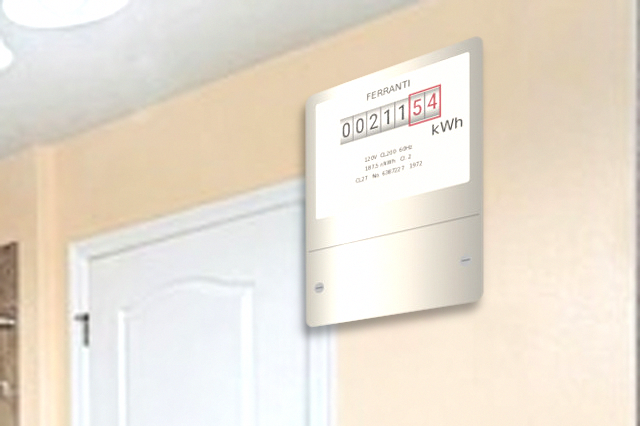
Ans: **211.54** kWh
